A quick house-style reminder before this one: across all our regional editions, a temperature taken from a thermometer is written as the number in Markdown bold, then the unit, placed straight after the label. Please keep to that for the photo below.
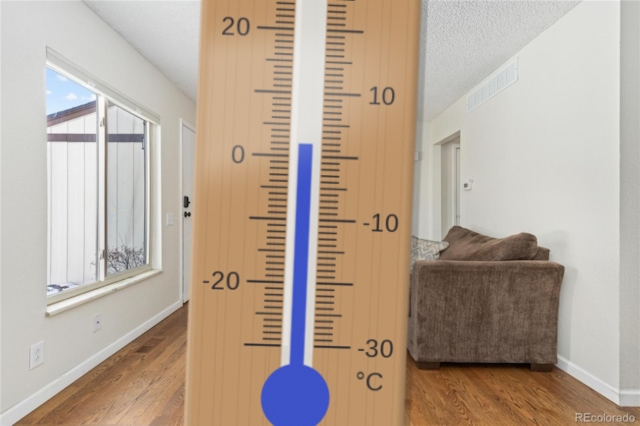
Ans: **2** °C
